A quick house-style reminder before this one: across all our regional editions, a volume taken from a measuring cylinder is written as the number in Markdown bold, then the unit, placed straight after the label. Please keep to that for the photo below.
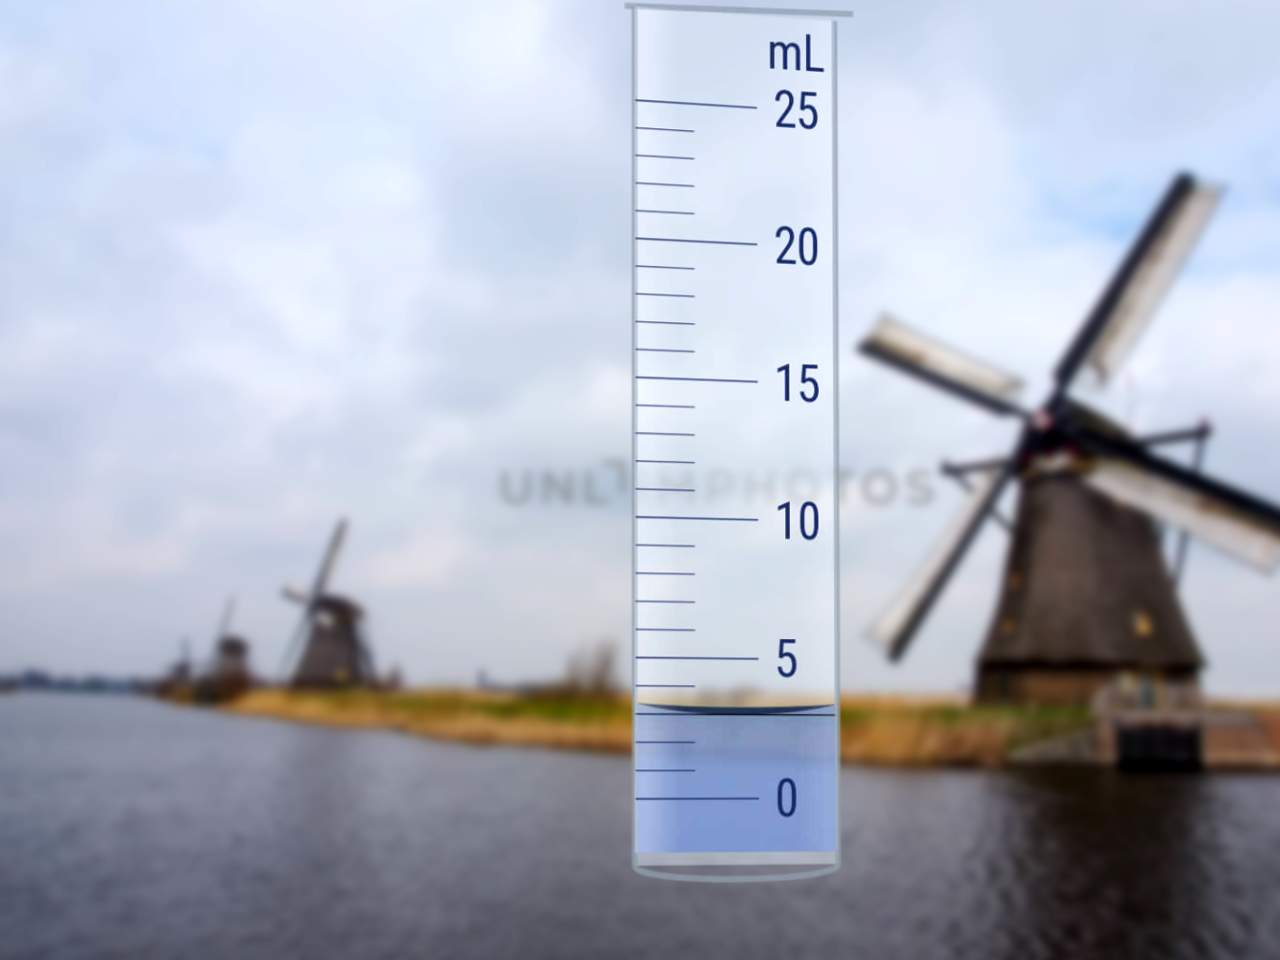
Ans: **3** mL
